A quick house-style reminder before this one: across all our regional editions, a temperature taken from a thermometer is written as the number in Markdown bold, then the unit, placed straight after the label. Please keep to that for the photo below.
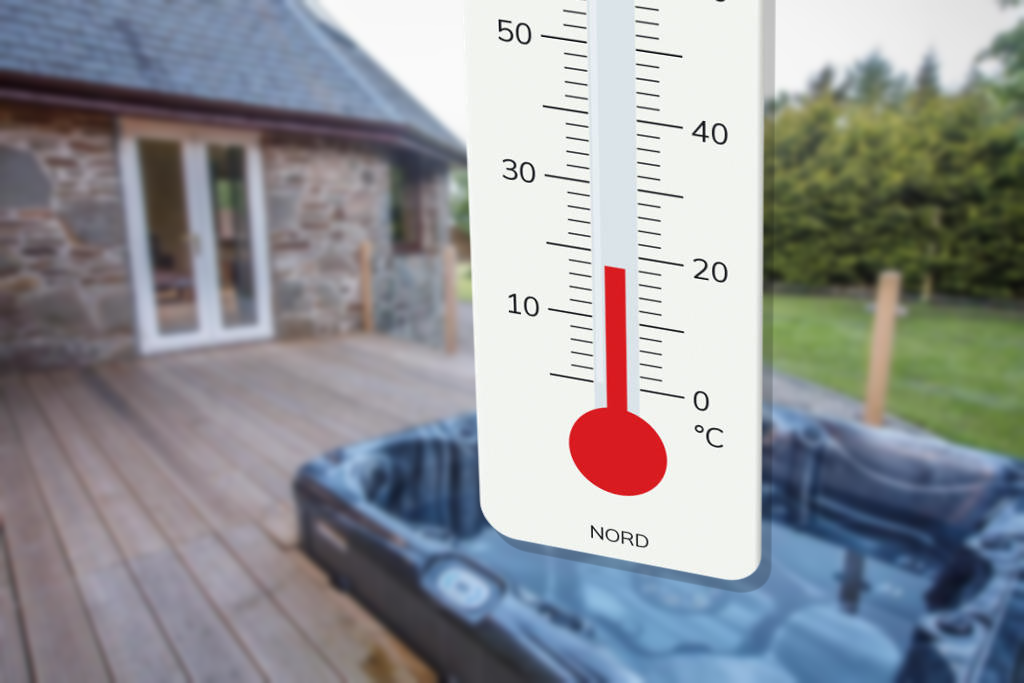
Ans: **18** °C
